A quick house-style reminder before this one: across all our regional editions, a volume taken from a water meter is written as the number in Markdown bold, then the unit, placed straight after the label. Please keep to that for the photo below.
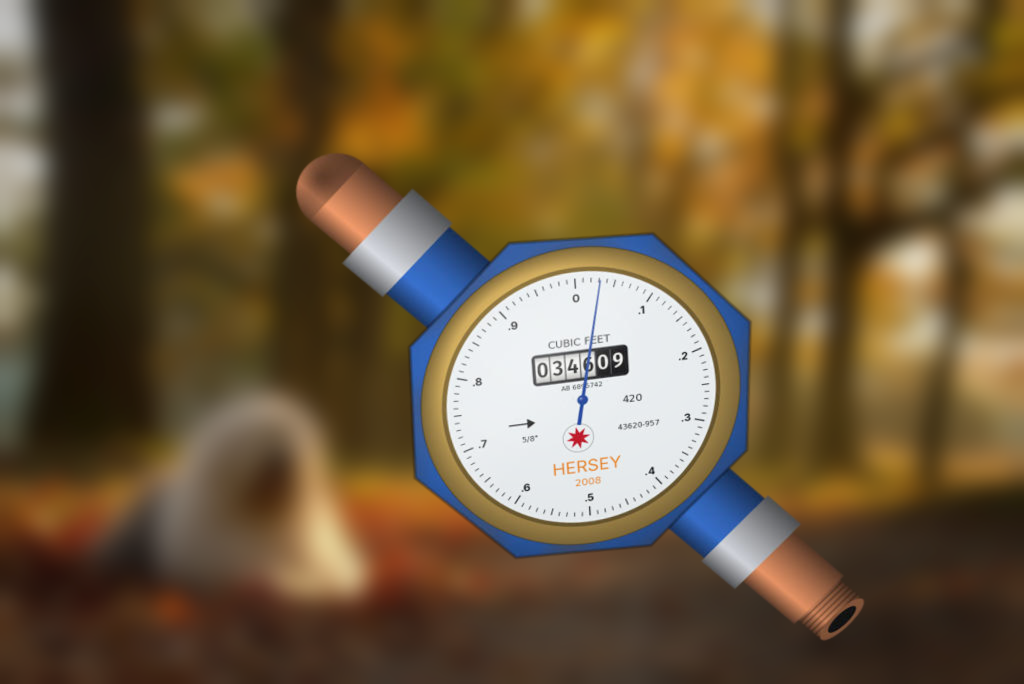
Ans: **34609.03** ft³
